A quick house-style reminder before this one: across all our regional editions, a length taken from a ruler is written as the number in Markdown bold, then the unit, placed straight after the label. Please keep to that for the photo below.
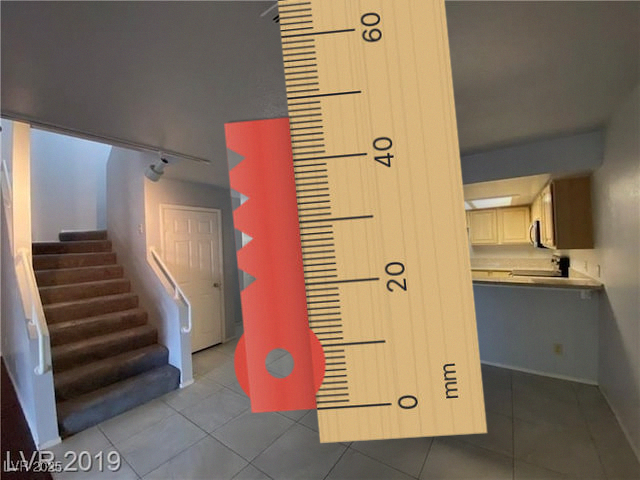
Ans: **47** mm
